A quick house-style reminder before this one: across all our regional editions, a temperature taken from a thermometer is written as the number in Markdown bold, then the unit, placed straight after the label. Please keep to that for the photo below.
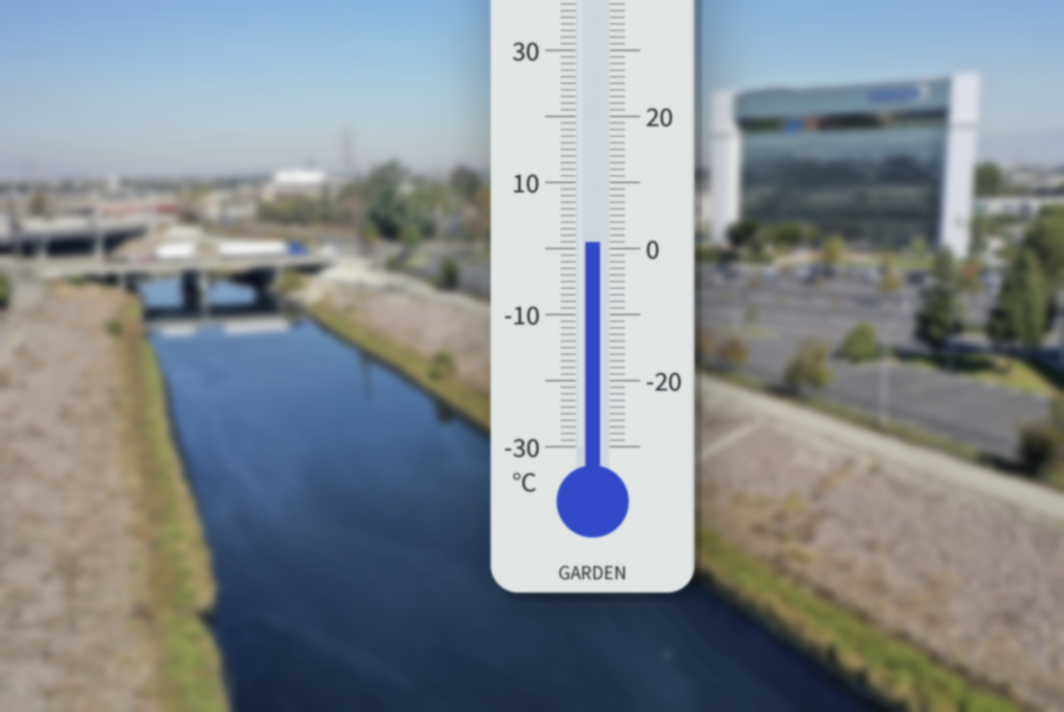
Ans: **1** °C
